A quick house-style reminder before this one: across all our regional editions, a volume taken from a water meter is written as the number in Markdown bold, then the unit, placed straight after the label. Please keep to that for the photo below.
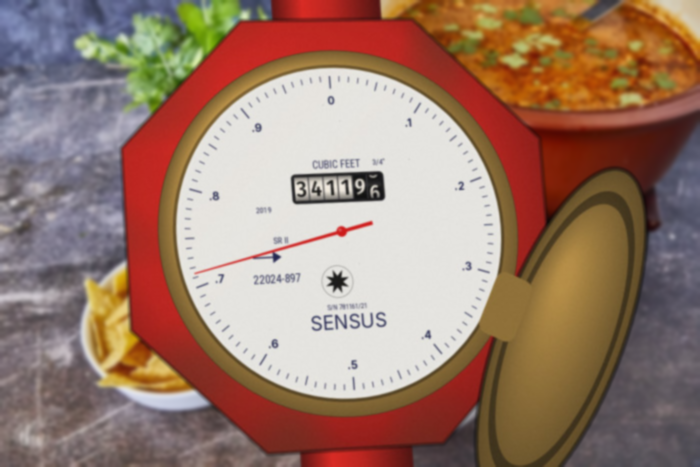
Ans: **341195.71** ft³
